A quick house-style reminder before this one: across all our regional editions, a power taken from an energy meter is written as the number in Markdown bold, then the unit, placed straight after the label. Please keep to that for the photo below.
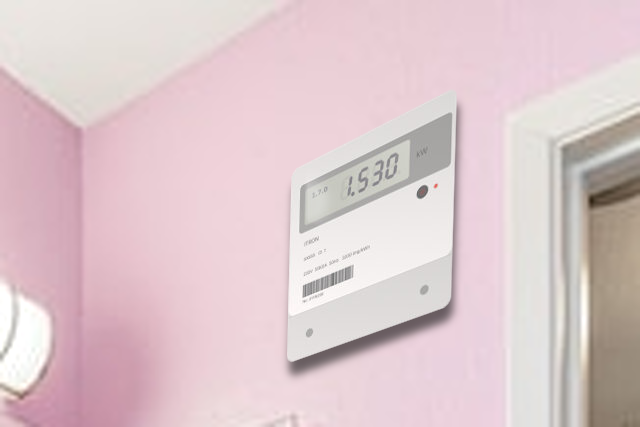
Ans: **1.530** kW
